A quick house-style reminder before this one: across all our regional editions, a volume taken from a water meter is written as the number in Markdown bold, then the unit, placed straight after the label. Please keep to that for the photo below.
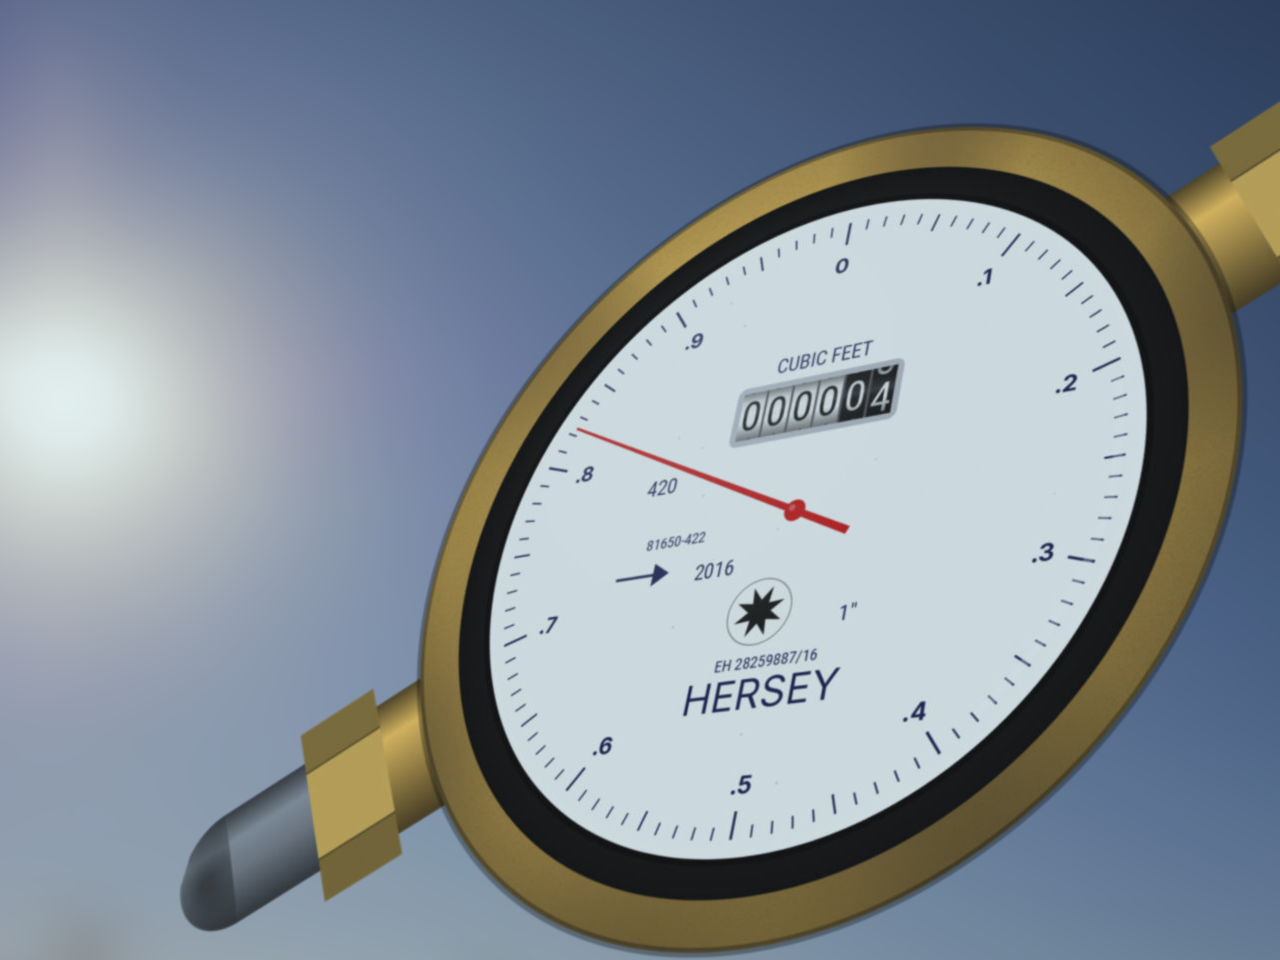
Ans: **3.82** ft³
